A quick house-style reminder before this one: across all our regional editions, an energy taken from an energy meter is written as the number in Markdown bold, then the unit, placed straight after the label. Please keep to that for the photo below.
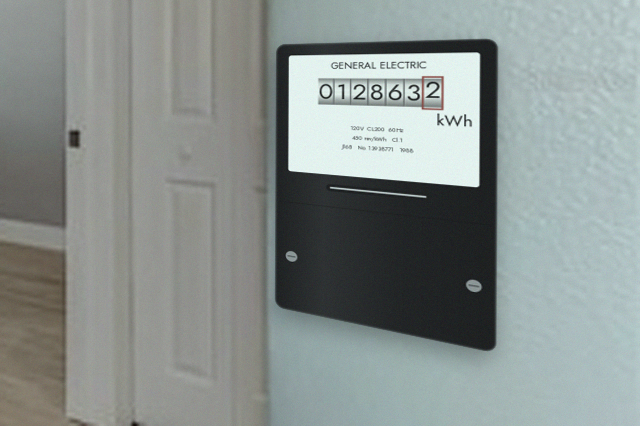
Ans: **12863.2** kWh
